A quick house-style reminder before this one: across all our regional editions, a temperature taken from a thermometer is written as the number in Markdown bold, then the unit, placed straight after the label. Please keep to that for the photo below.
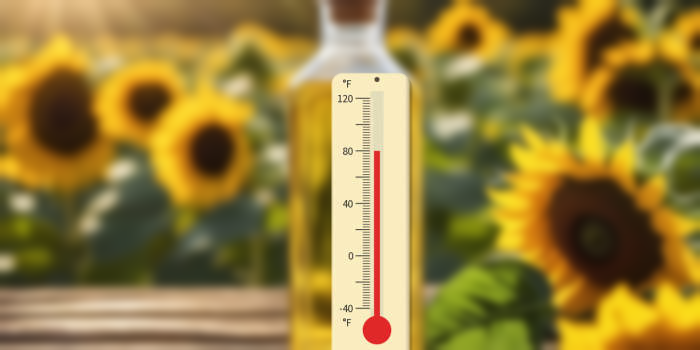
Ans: **80** °F
